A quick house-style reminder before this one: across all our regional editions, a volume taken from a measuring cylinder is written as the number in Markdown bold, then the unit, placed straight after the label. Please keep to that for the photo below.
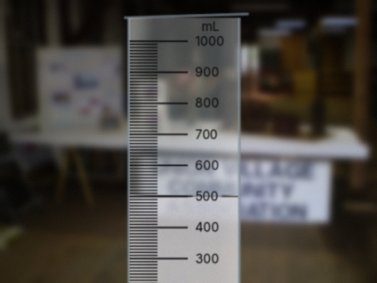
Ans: **500** mL
